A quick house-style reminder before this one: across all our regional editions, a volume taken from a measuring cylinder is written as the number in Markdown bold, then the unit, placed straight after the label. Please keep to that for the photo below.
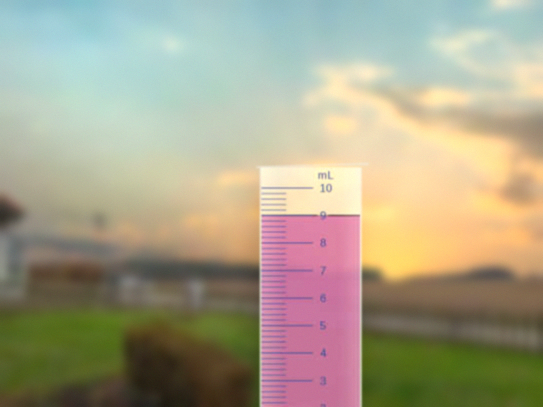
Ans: **9** mL
